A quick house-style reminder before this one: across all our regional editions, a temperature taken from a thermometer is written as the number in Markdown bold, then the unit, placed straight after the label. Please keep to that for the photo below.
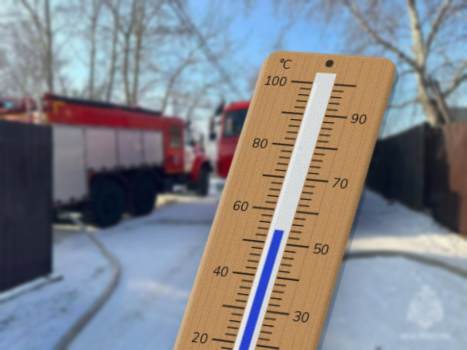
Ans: **54** °C
